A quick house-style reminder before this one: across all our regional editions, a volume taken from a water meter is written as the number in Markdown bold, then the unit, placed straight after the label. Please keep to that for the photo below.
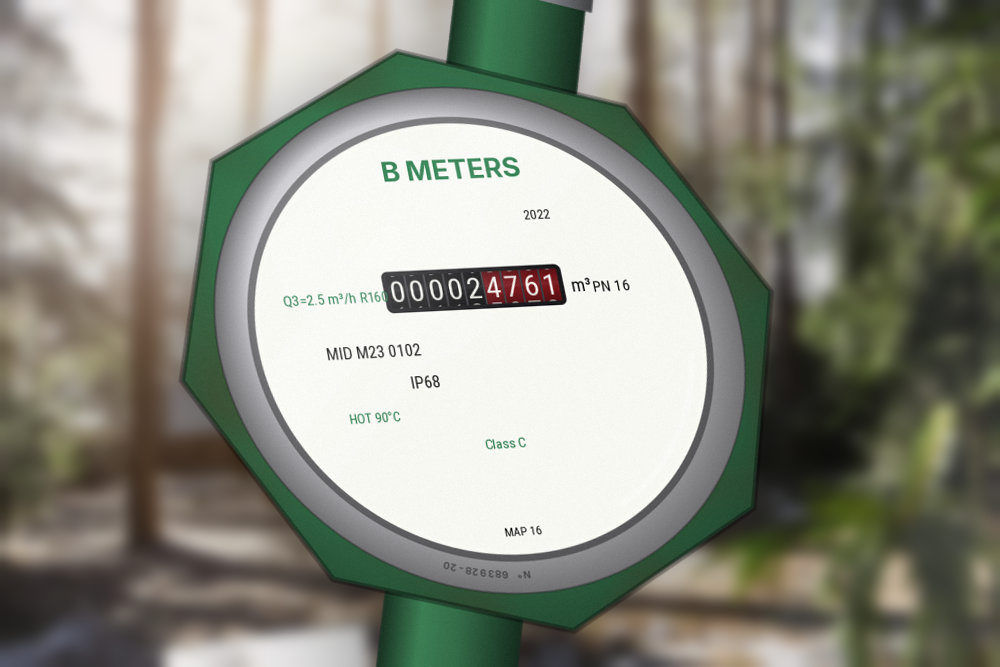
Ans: **2.4761** m³
